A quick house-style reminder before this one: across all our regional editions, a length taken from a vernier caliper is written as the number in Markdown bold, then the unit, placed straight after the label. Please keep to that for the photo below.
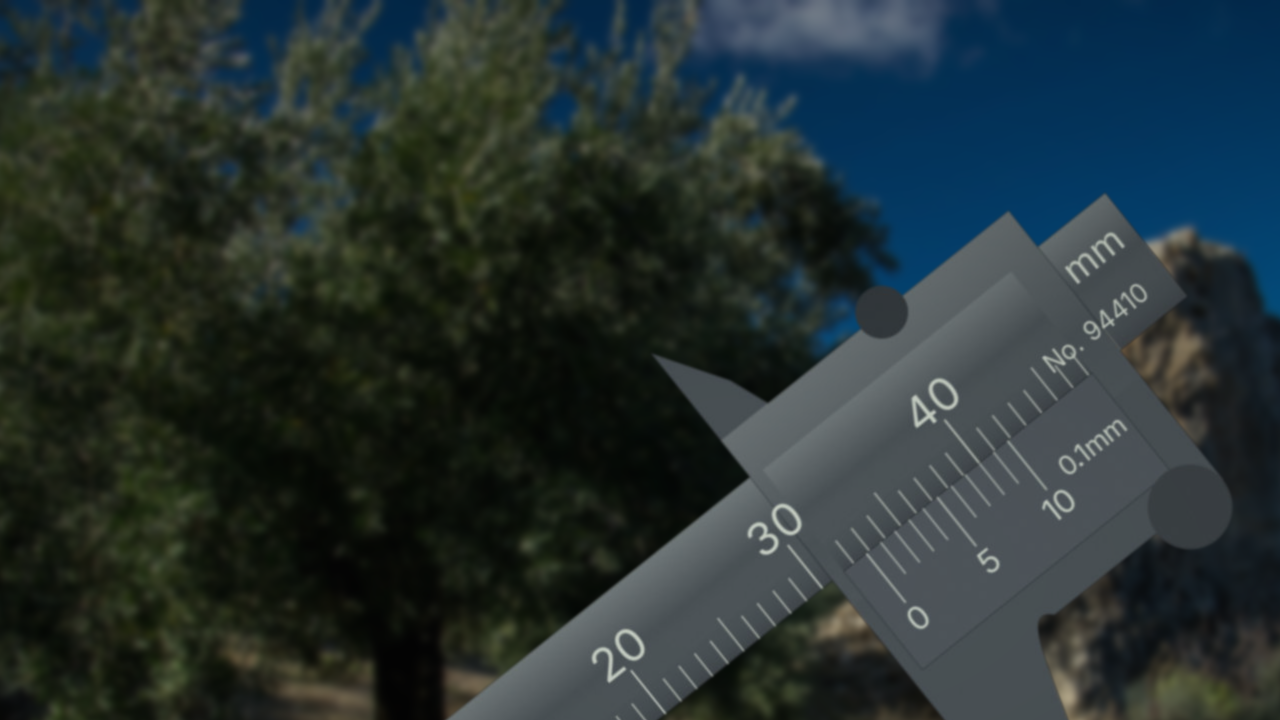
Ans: **32.8** mm
